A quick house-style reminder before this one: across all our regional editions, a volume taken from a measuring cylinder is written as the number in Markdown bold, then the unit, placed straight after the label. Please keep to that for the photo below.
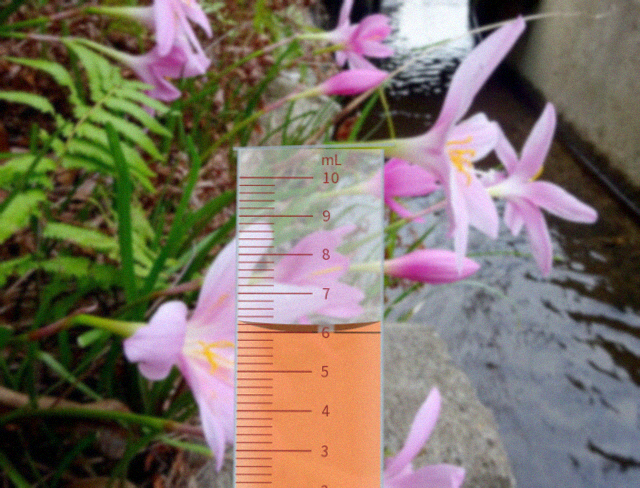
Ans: **6** mL
